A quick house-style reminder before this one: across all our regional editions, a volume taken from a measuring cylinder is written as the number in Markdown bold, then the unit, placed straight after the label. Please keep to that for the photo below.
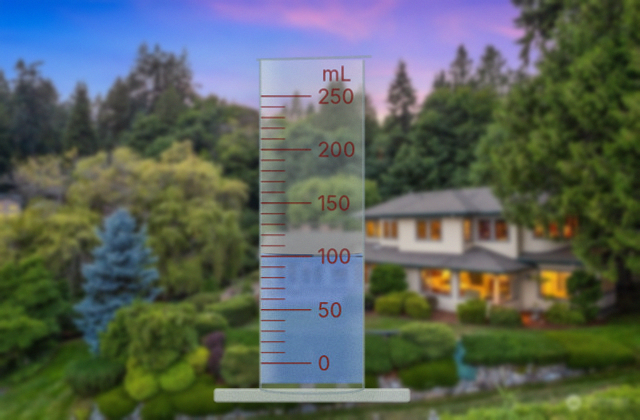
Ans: **100** mL
